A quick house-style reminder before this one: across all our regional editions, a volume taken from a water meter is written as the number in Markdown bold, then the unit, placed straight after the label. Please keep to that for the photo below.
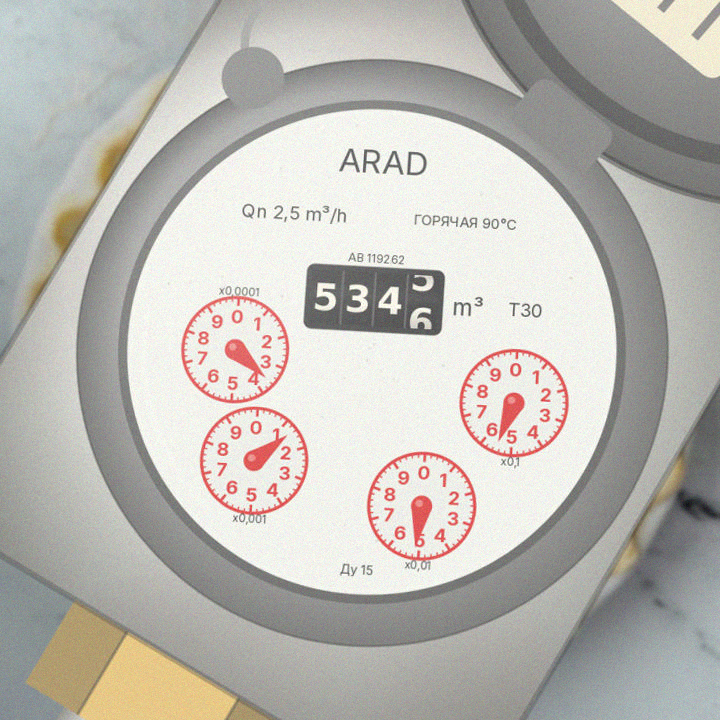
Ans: **5345.5513** m³
